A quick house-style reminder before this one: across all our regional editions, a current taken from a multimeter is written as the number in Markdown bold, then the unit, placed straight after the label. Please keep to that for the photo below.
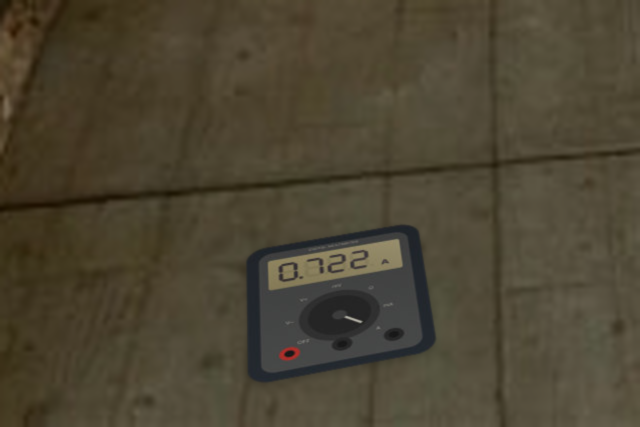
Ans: **0.722** A
